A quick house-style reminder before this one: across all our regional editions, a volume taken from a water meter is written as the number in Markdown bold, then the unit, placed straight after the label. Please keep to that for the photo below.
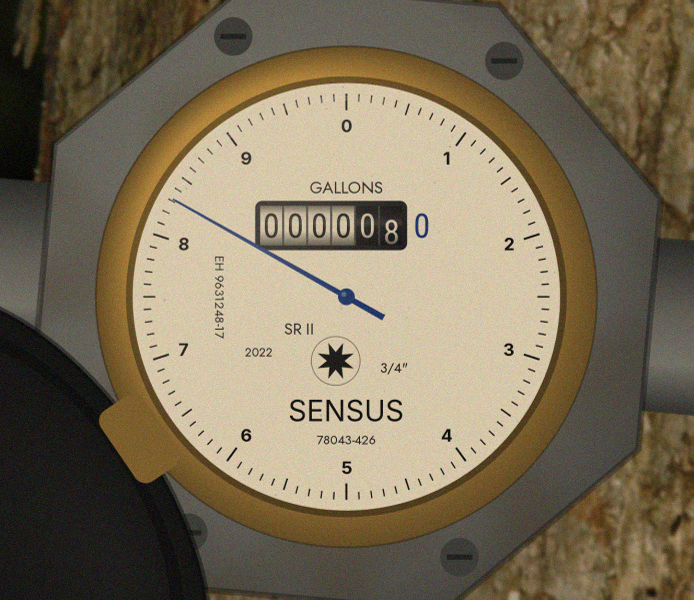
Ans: **78.3** gal
